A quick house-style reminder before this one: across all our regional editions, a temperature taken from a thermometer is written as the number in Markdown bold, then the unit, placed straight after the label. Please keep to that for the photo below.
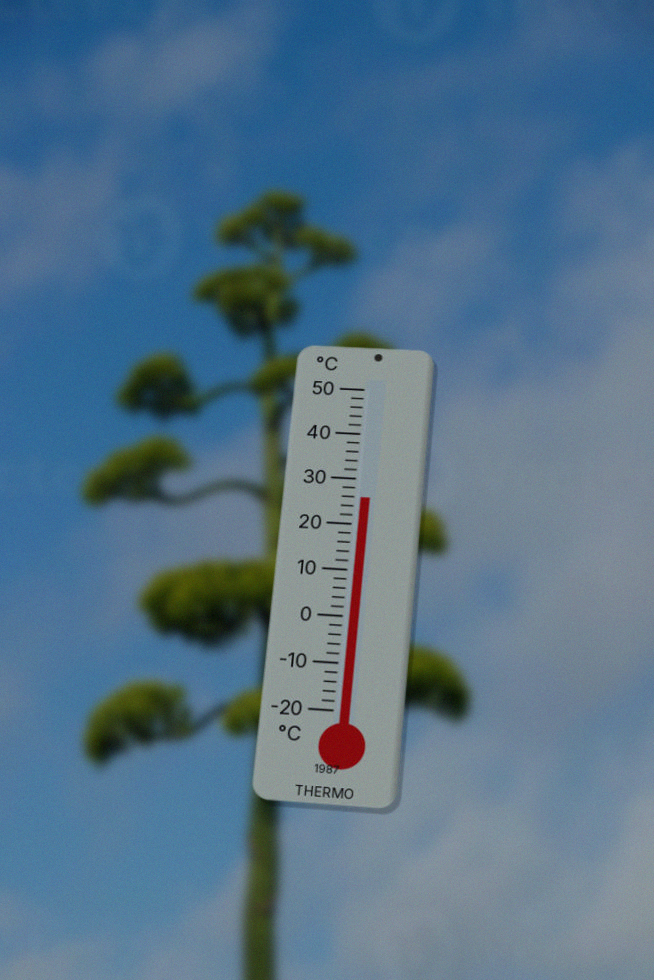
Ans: **26** °C
